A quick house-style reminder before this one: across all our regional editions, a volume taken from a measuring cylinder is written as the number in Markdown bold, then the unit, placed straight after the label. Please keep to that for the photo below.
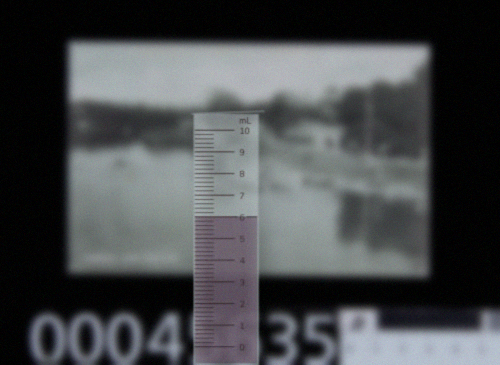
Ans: **6** mL
